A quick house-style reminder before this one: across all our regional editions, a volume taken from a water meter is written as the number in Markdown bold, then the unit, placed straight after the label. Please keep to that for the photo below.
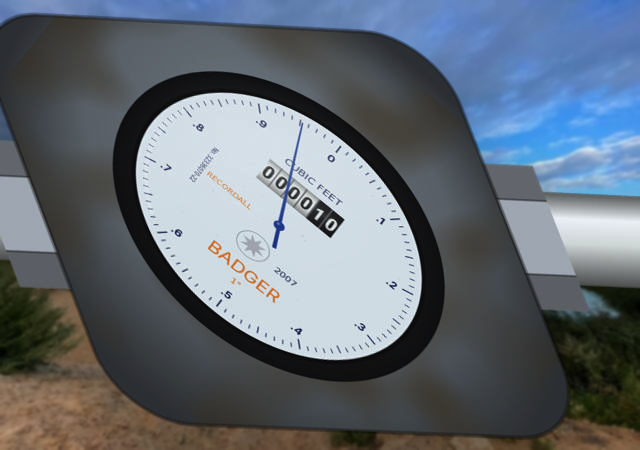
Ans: **9.95** ft³
